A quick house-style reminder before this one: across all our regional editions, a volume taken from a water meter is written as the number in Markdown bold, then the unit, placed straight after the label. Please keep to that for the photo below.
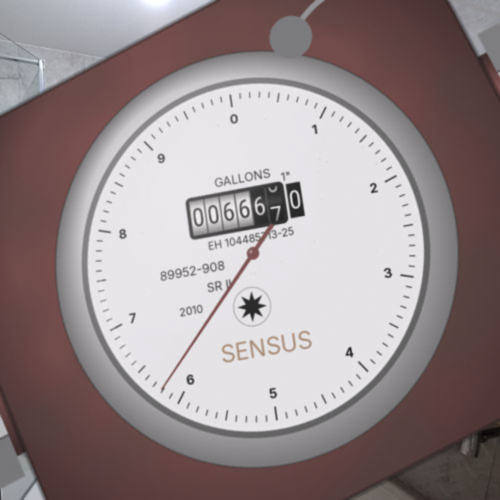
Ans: **66666.2** gal
